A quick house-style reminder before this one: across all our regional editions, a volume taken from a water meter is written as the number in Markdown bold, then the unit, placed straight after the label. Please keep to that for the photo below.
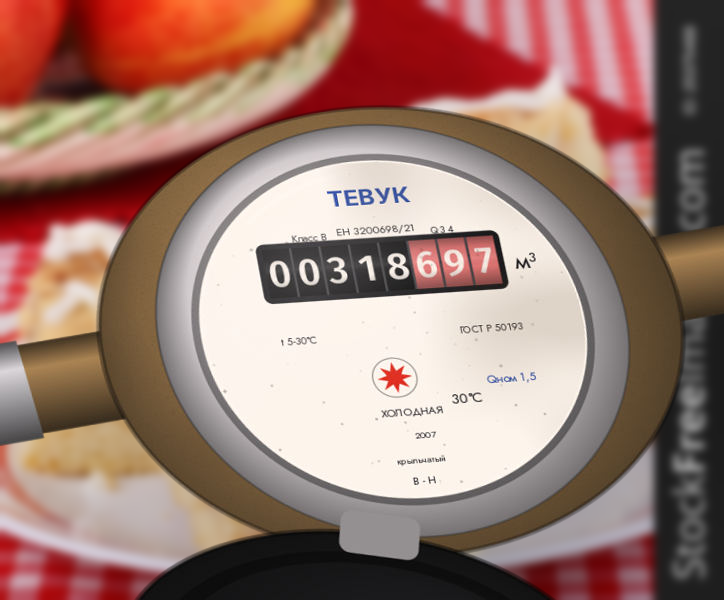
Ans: **318.697** m³
